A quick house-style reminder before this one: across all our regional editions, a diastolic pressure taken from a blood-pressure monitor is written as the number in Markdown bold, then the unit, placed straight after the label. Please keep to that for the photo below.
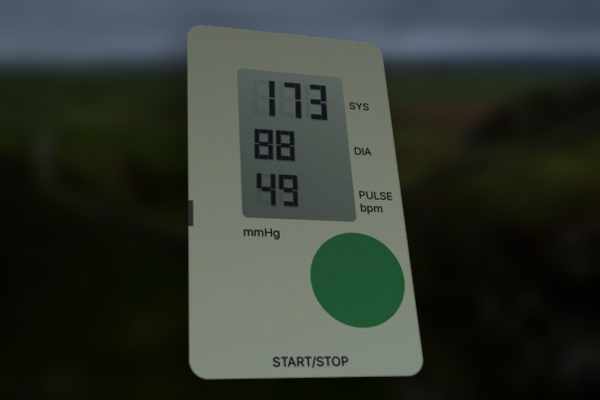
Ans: **88** mmHg
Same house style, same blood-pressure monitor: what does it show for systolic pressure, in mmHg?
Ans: **173** mmHg
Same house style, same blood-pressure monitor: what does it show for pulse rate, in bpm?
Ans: **49** bpm
